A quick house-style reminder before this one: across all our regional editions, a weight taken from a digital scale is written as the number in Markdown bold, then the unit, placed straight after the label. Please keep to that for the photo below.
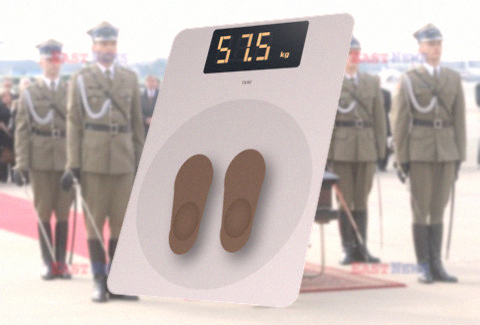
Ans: **57.5** kg
